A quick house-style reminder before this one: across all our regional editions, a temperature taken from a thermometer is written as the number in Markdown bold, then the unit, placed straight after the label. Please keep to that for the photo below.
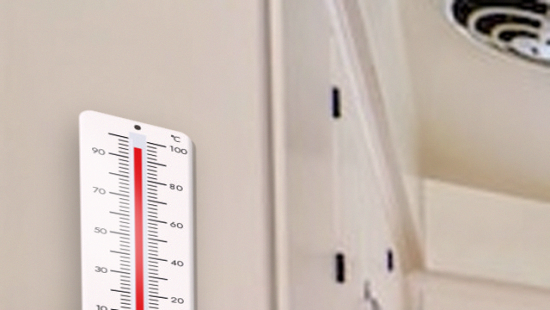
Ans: **96** °C
